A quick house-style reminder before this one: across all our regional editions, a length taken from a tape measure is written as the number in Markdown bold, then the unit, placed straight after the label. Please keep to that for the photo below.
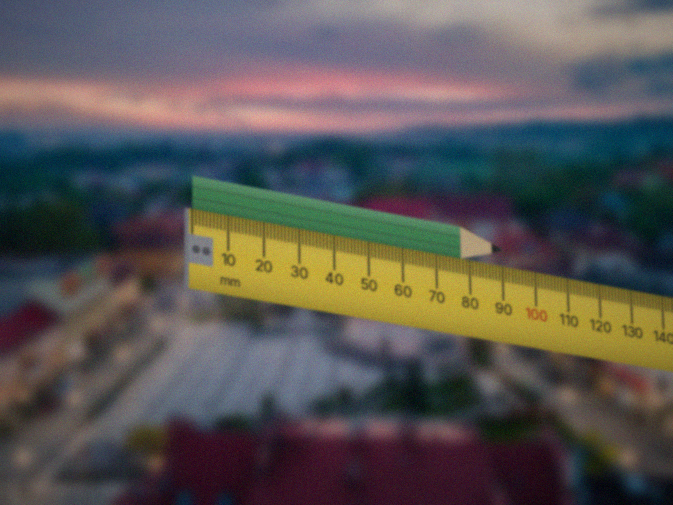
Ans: **90** mm
